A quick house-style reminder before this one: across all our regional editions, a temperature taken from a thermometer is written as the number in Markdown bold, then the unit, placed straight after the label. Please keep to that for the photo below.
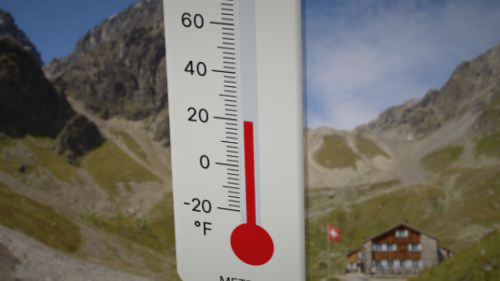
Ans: **20** °F
